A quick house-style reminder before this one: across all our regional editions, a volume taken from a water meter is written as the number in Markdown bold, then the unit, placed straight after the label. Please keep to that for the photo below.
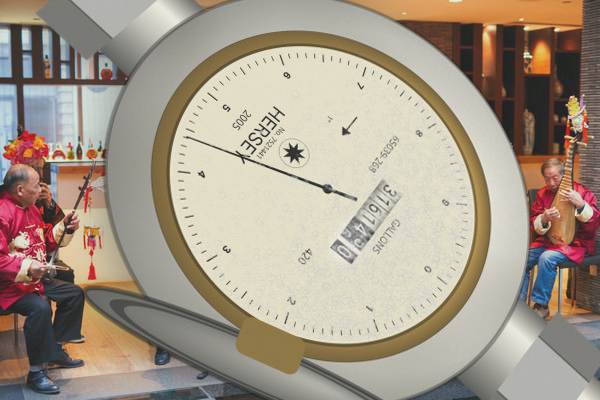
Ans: **3161454.4** gal
